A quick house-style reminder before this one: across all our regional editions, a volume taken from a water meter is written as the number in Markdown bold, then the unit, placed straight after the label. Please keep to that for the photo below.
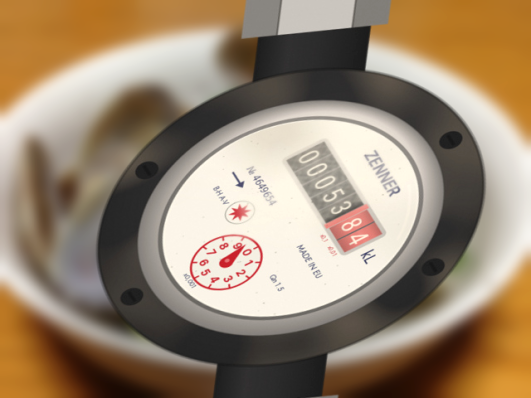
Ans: **53.839** kL
